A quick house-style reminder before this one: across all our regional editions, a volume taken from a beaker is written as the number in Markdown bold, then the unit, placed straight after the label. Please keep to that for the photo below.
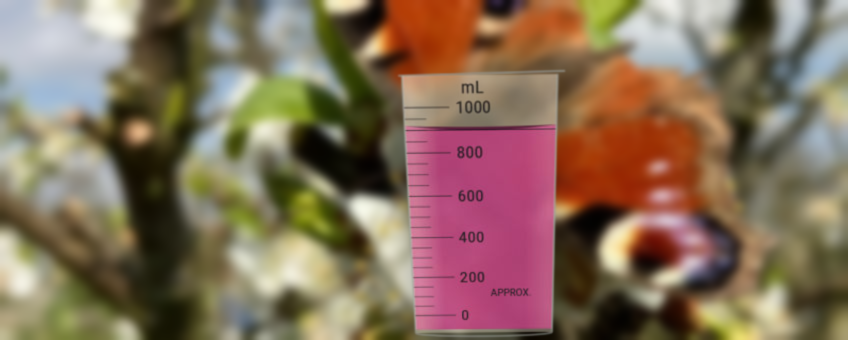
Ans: **900** mL
